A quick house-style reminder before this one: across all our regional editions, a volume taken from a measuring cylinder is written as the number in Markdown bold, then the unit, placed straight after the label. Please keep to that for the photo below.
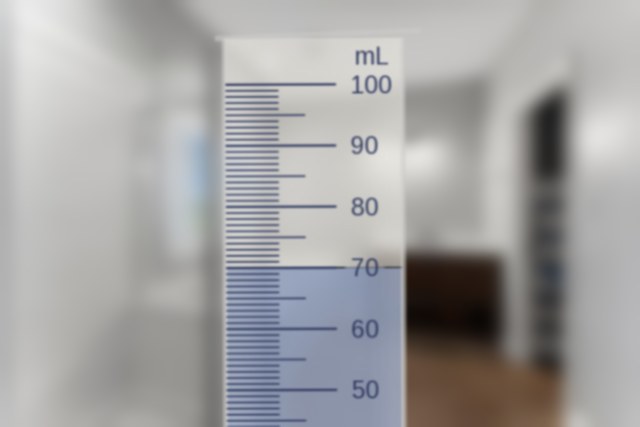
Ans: **70** mL
